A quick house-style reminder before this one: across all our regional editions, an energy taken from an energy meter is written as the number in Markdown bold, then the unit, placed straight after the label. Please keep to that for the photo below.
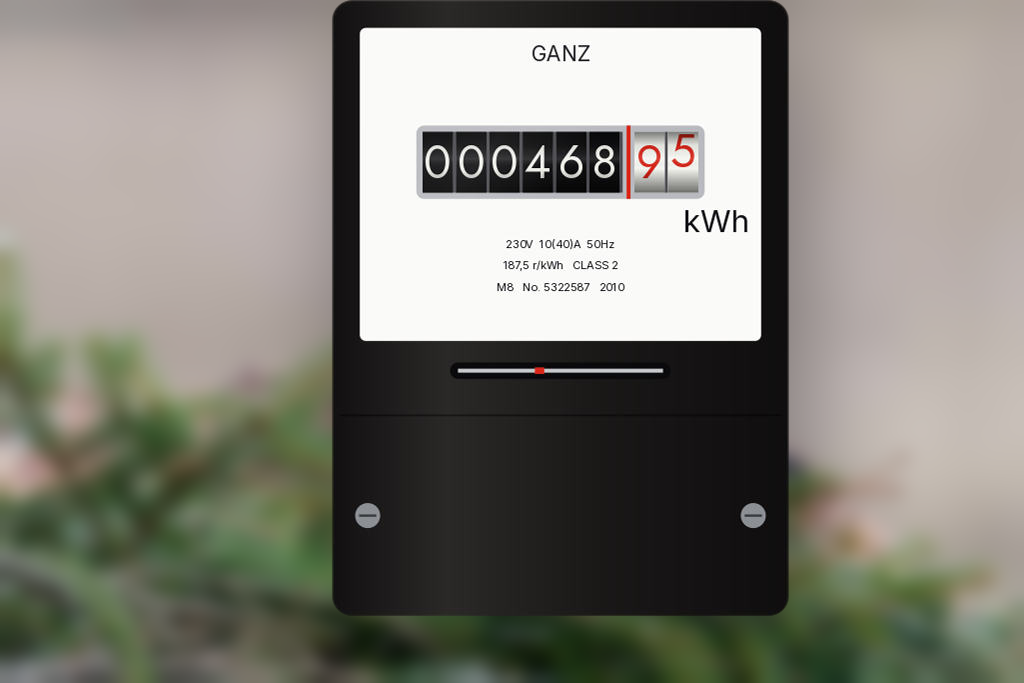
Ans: **468.95** kWh
